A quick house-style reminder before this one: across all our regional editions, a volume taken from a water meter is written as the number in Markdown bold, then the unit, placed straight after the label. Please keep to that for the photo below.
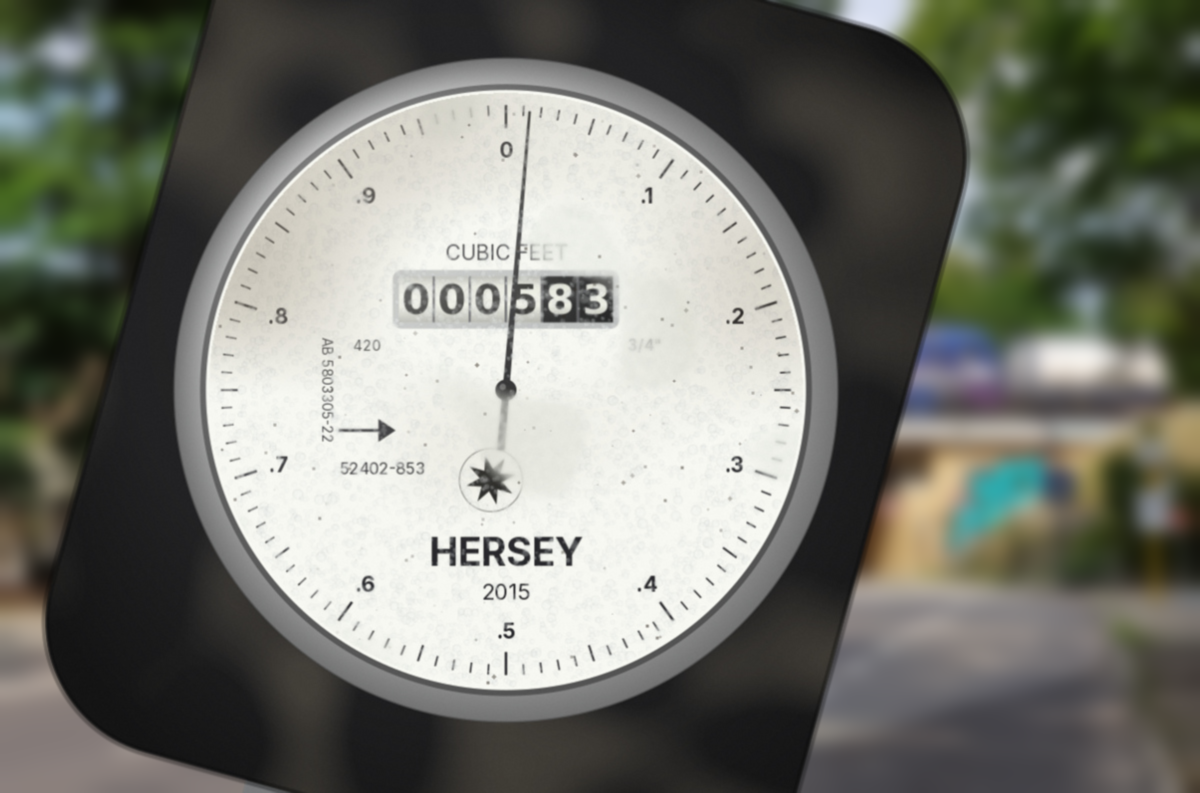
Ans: **583.01** ft³
